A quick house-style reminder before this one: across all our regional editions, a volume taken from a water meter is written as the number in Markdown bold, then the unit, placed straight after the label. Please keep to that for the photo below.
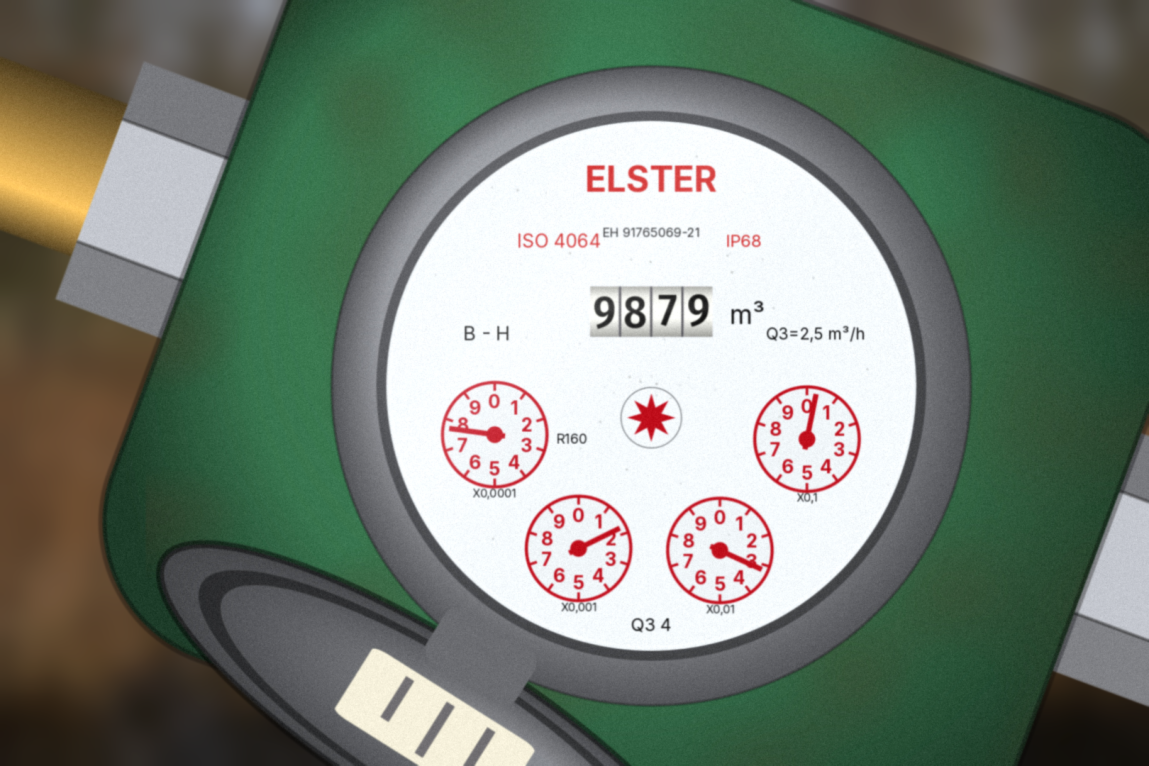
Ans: **9879.0317** m³
